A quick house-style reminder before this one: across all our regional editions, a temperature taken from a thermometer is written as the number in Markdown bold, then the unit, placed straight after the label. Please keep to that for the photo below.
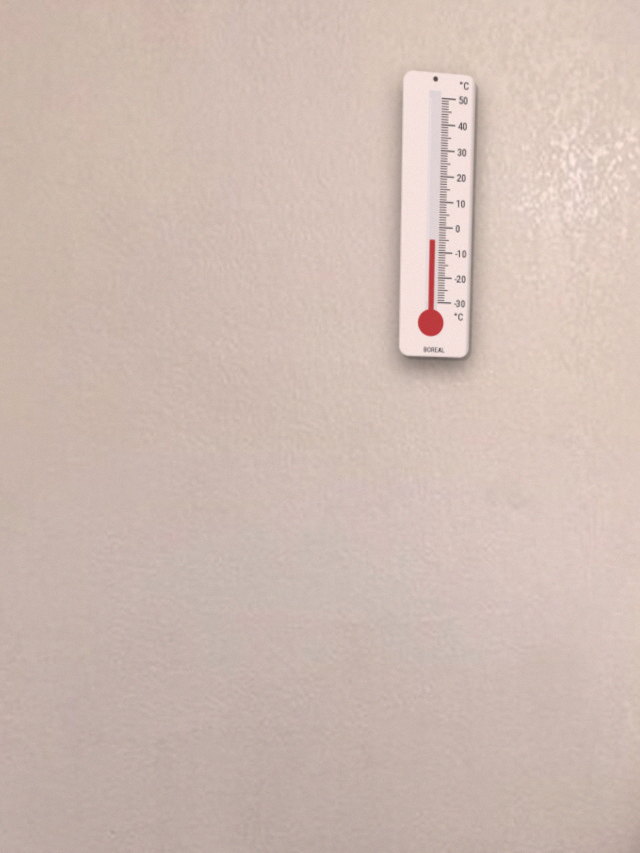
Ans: **-5** °C
